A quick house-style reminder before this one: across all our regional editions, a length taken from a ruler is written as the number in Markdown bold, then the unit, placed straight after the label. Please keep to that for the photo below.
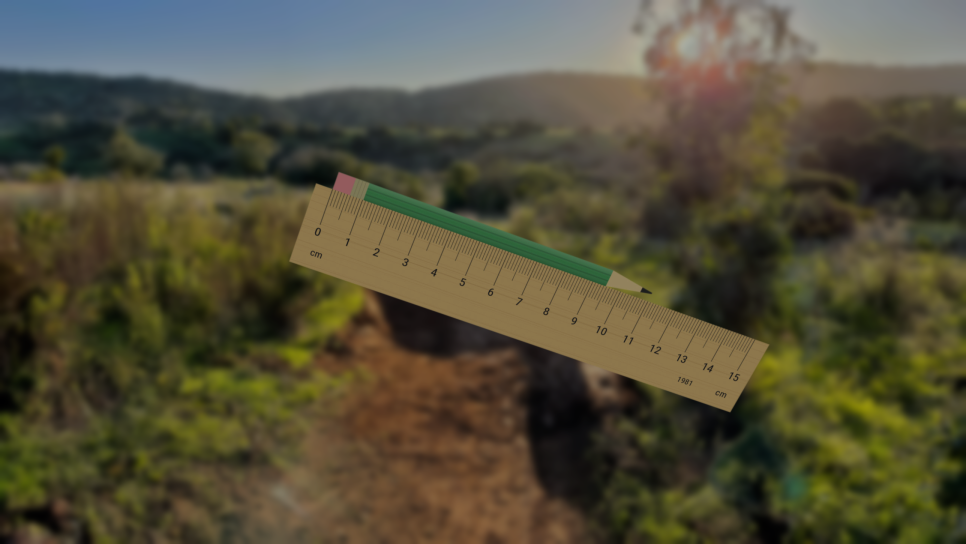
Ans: **11** cm
